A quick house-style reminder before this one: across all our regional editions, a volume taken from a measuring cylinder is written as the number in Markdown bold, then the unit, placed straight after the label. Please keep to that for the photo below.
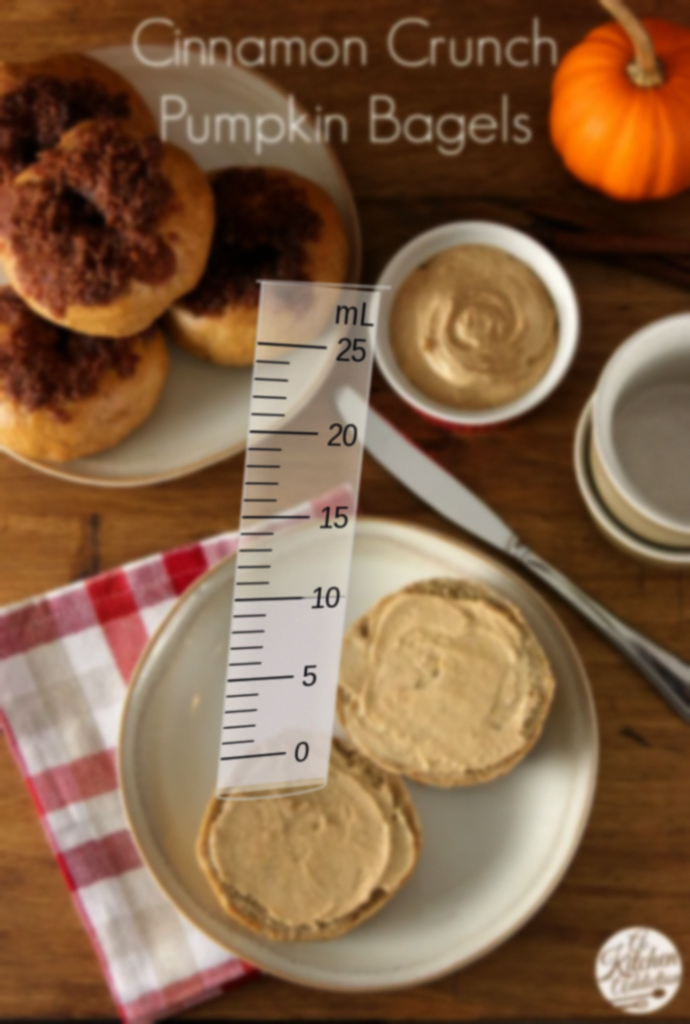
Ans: **10** mL
